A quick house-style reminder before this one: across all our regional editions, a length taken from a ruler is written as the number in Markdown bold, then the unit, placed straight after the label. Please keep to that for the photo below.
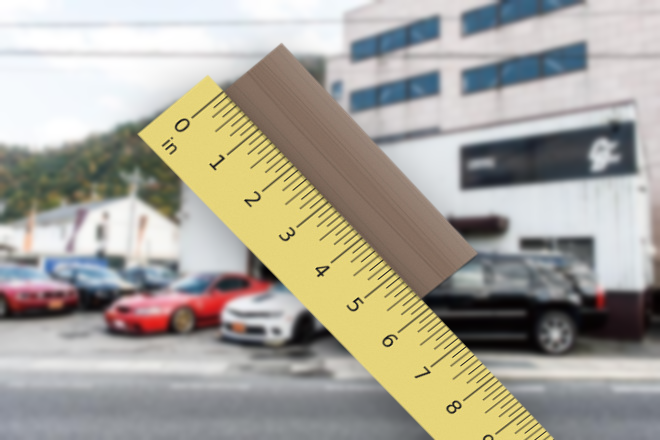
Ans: **5.75** in
